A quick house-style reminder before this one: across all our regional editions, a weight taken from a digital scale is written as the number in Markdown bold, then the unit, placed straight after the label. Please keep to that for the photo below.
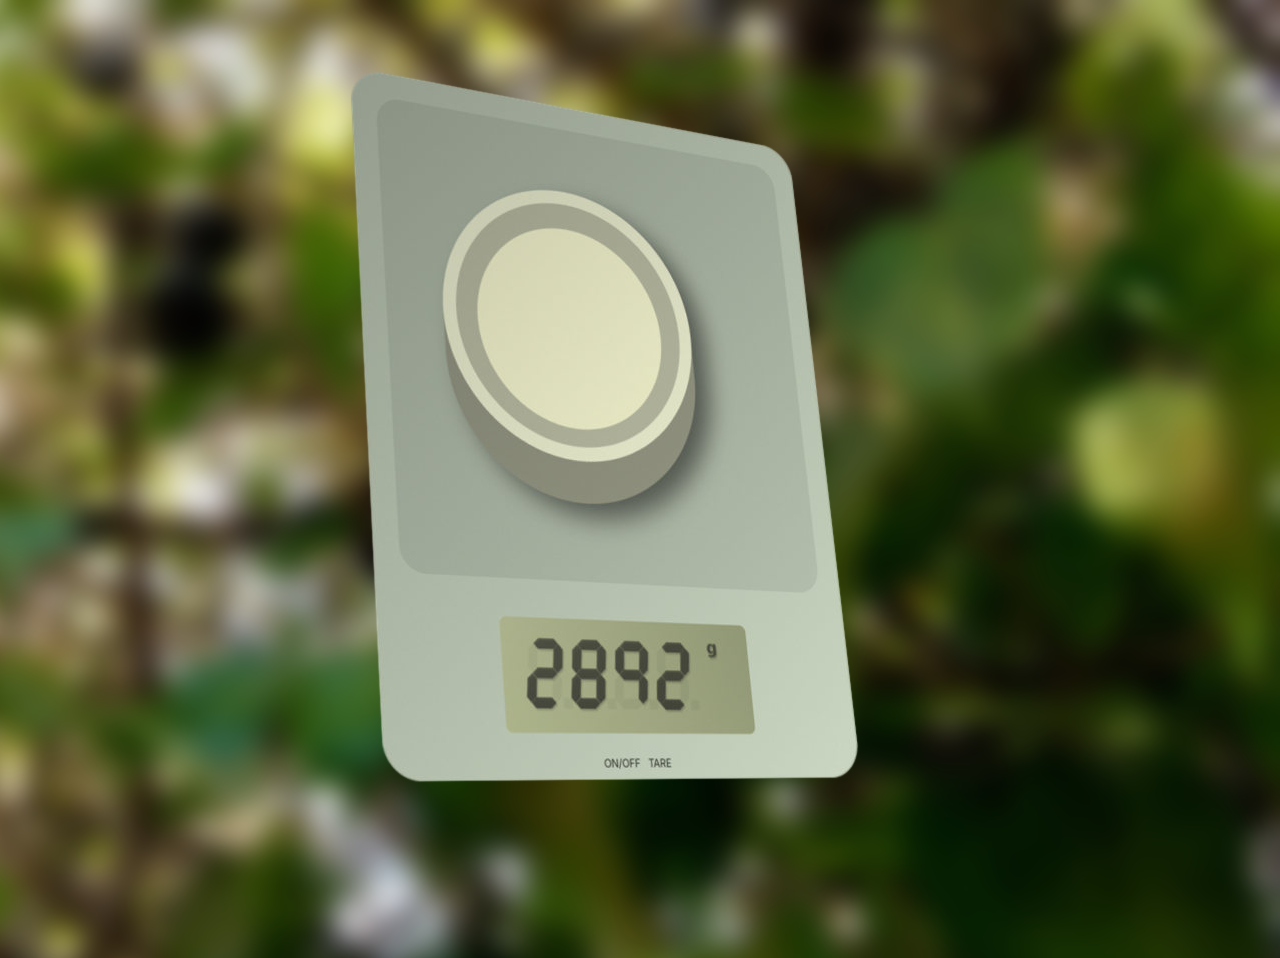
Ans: **2892** g
